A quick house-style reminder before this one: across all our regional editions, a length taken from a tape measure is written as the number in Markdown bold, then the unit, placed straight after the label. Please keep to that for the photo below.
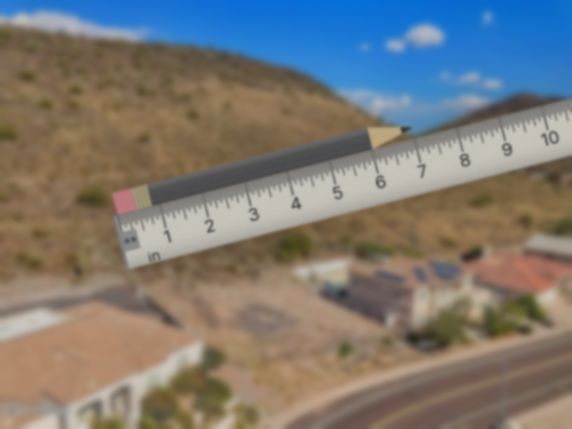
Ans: **7** in
